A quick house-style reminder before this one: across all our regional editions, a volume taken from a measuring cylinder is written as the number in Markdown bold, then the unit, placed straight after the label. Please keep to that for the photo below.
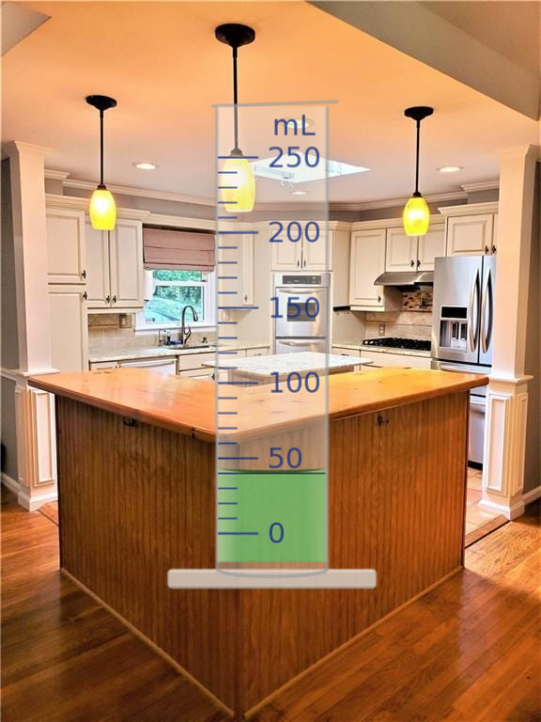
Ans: **40** mL
